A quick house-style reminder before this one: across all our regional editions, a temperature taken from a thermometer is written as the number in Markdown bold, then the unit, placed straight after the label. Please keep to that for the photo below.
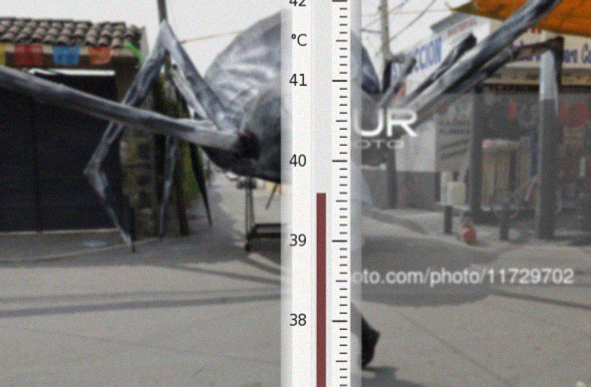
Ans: **39.6** °C
